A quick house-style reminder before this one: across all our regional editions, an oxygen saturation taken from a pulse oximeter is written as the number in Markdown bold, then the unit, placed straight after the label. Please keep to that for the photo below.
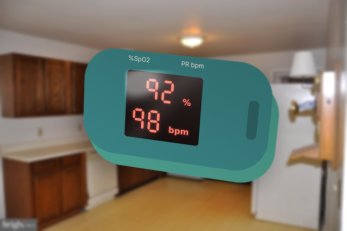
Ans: **92** %
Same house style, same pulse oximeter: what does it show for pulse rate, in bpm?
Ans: **98** bpm
